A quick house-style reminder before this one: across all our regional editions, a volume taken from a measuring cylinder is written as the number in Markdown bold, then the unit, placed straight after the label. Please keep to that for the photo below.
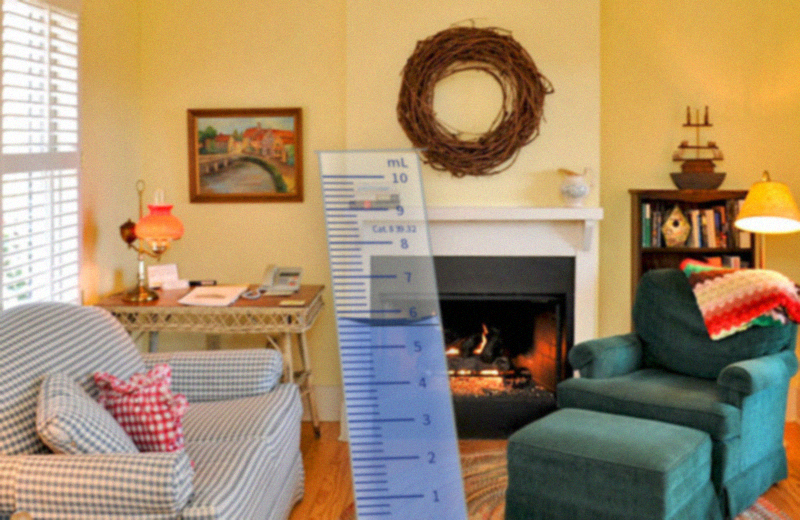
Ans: **5.6** mL
